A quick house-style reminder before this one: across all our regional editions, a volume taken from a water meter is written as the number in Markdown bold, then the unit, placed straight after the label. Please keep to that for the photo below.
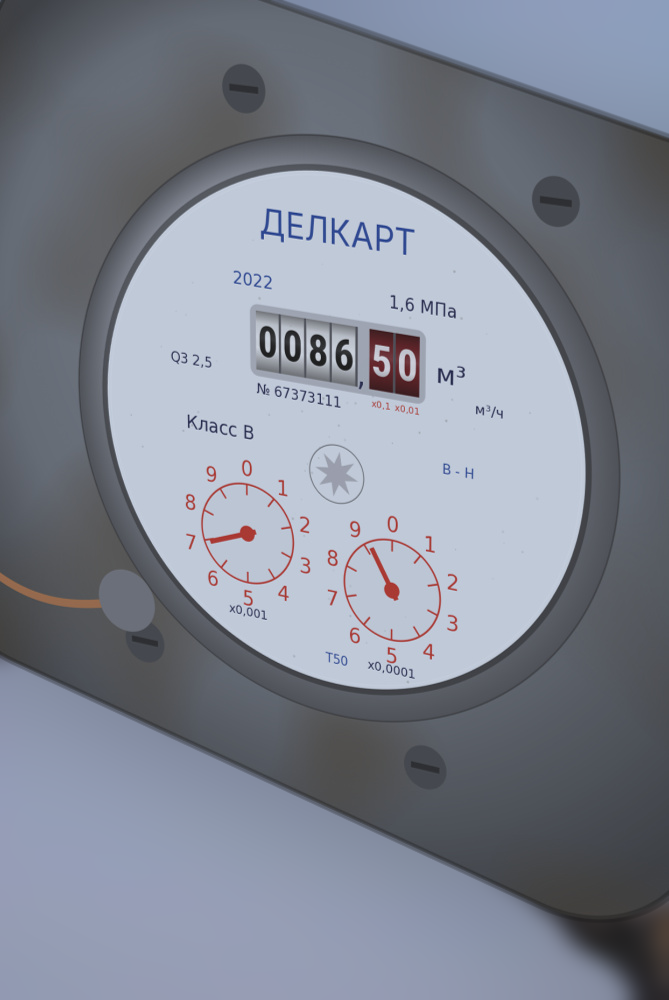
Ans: **86.5069** m³
